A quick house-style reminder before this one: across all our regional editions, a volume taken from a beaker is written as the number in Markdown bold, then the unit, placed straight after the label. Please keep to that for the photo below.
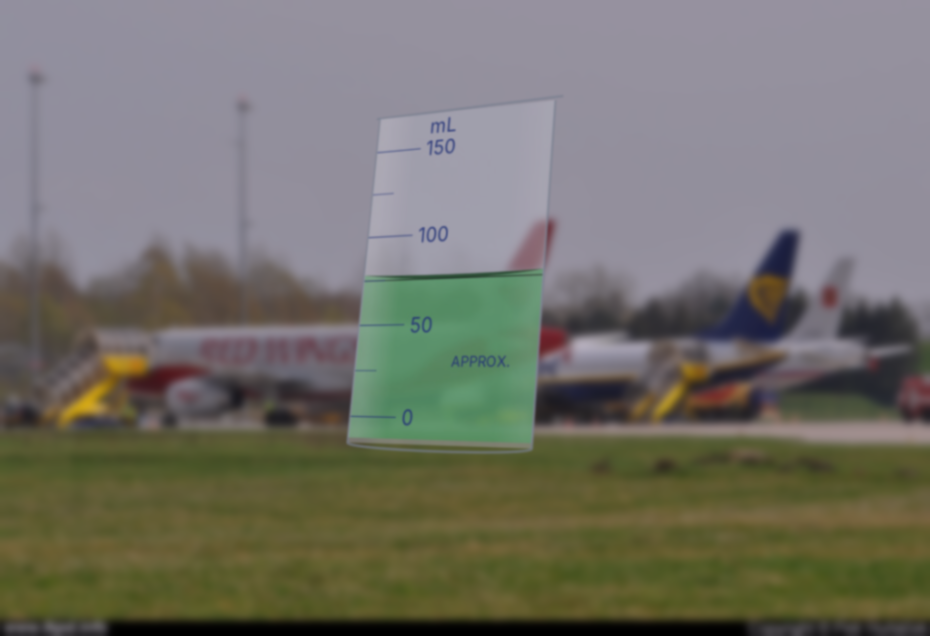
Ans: **75** mL
